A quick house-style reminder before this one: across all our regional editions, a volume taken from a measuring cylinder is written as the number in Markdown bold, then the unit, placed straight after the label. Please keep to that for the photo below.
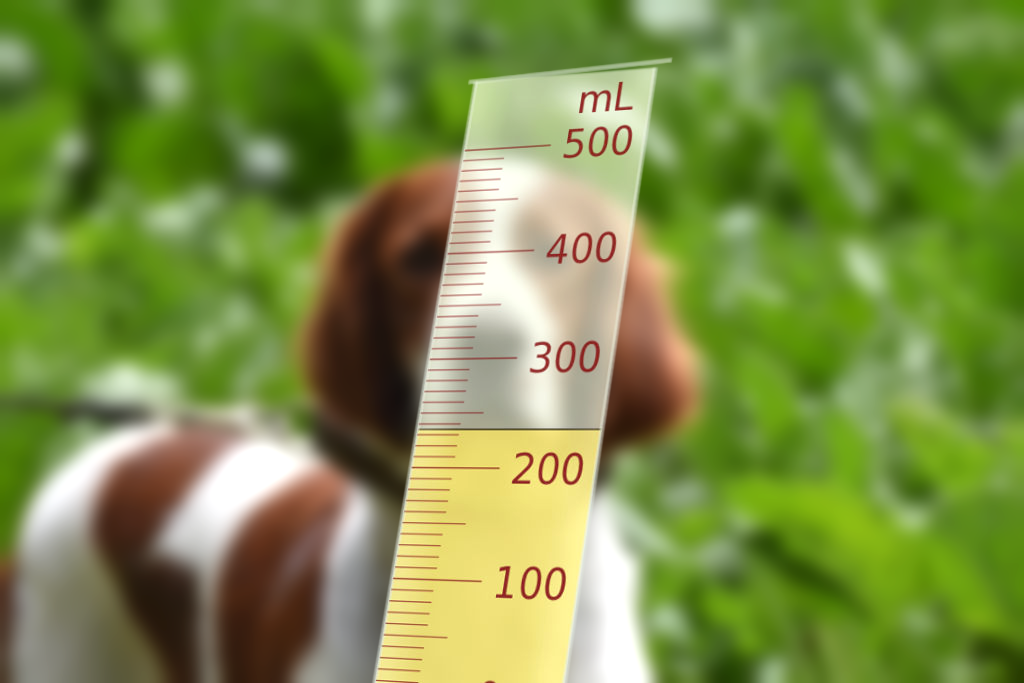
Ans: **235** mL
